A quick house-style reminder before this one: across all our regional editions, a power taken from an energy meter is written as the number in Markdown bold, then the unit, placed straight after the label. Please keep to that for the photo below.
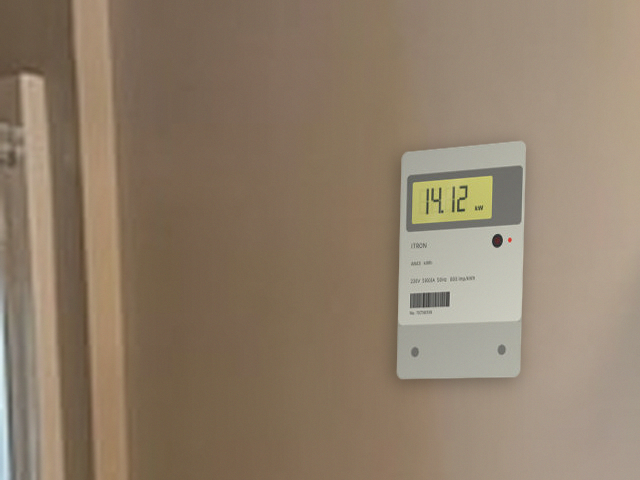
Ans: **14.12** kW
